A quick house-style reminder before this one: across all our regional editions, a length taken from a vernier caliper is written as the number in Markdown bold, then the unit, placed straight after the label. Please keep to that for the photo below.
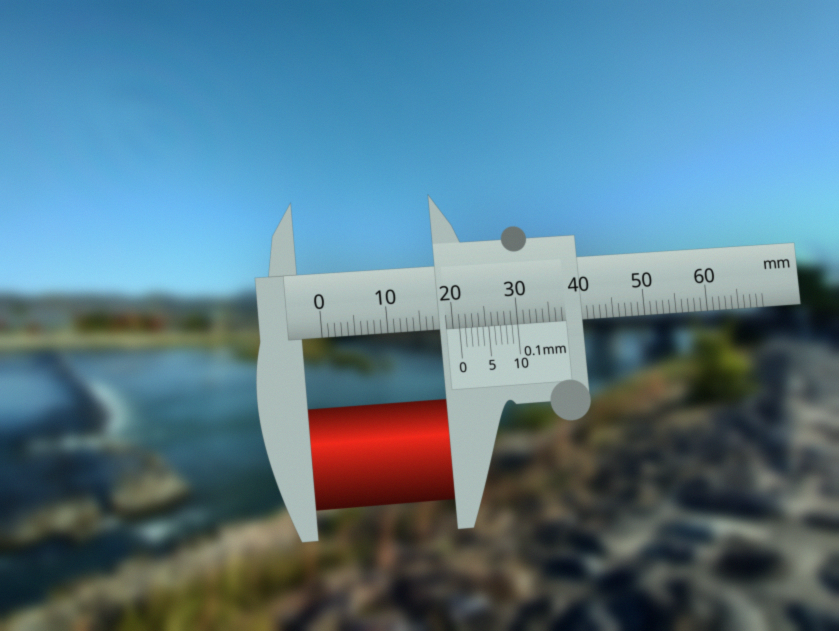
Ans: **21.0** mm
